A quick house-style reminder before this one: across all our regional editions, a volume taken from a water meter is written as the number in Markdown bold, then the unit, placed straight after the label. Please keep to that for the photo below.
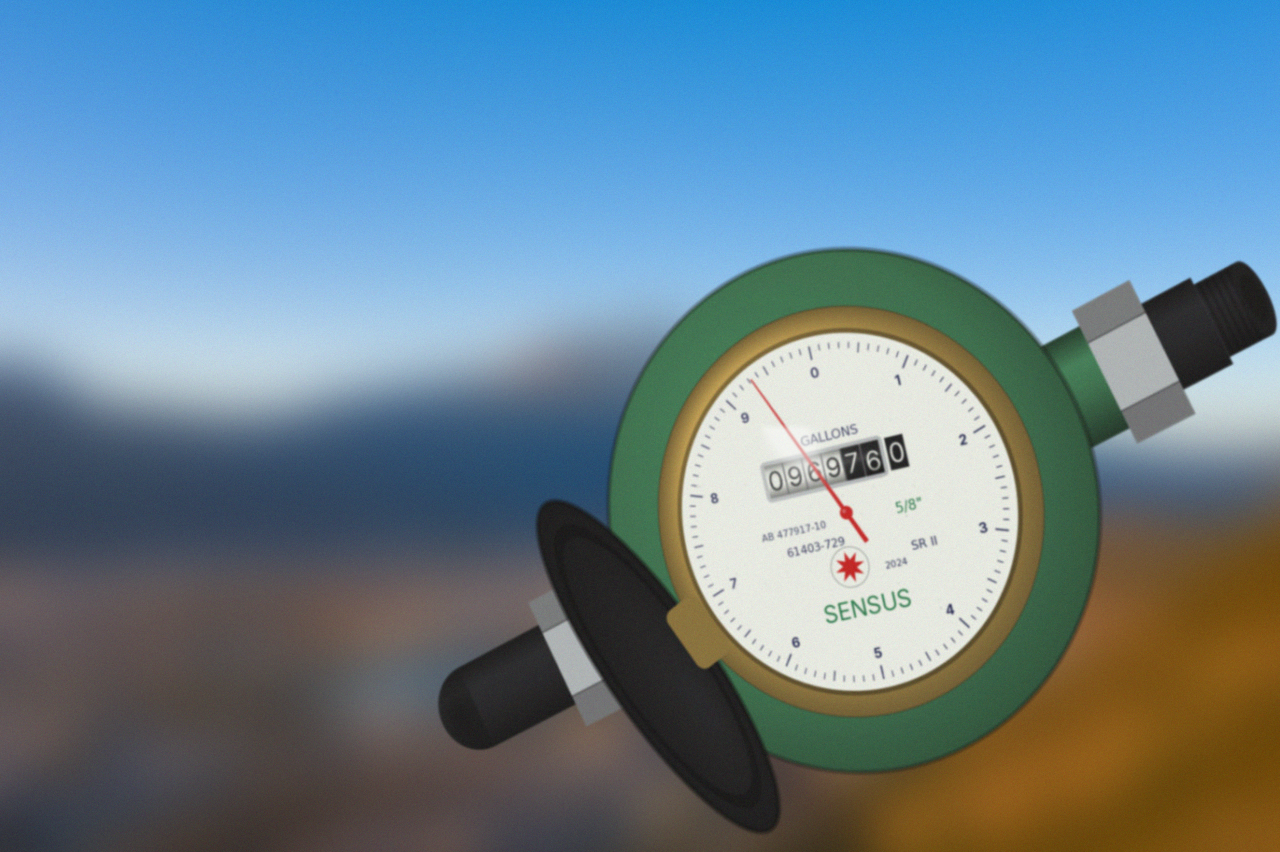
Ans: **969759.3** gal
